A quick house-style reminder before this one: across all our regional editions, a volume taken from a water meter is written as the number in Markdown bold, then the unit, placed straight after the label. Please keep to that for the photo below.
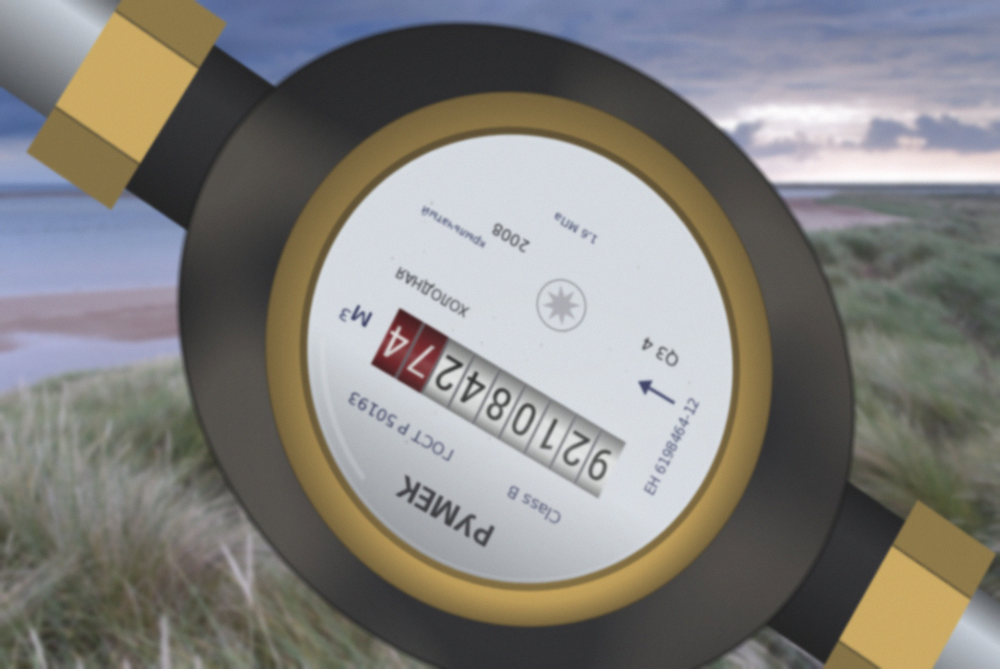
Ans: **9210842.74** m³
